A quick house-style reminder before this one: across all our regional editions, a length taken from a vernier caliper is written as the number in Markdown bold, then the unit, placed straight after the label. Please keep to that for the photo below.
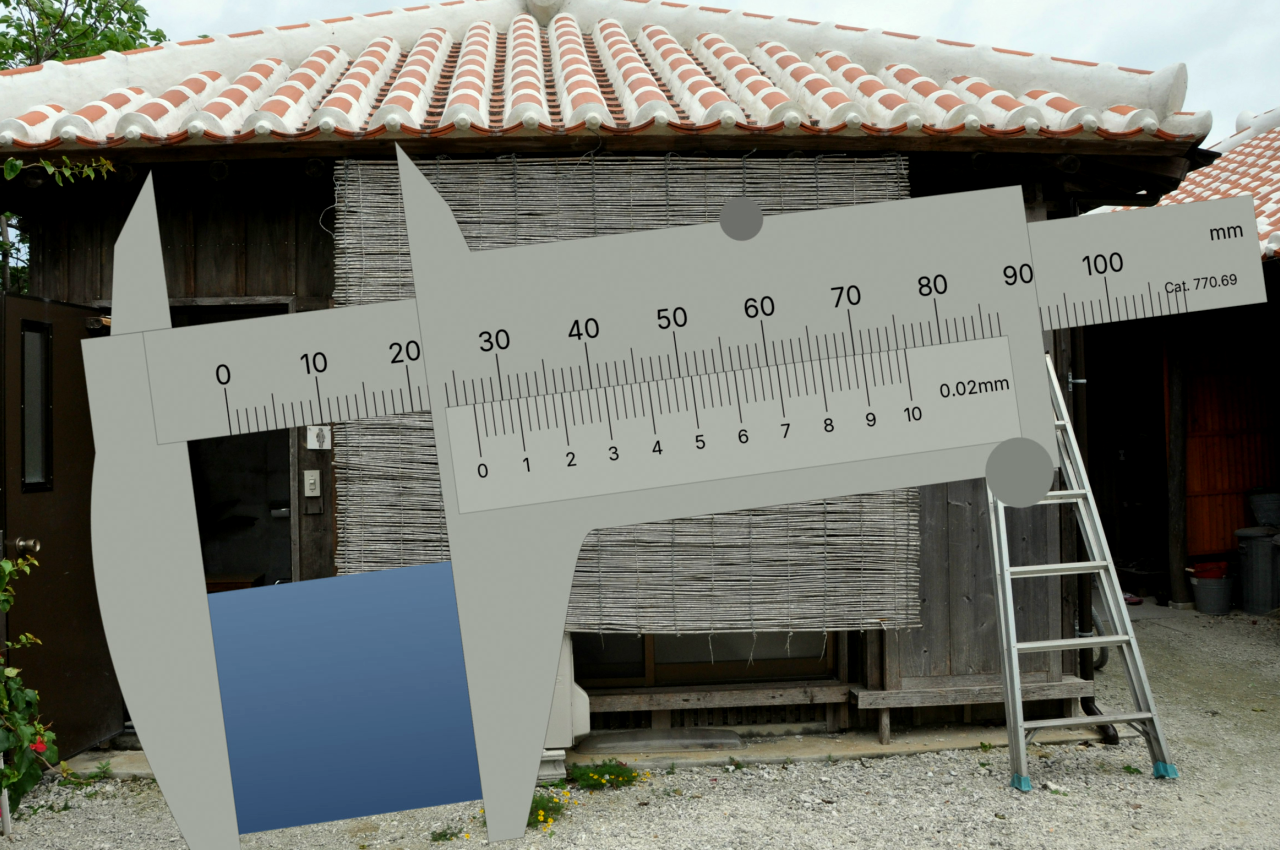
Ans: **26.8** mm
